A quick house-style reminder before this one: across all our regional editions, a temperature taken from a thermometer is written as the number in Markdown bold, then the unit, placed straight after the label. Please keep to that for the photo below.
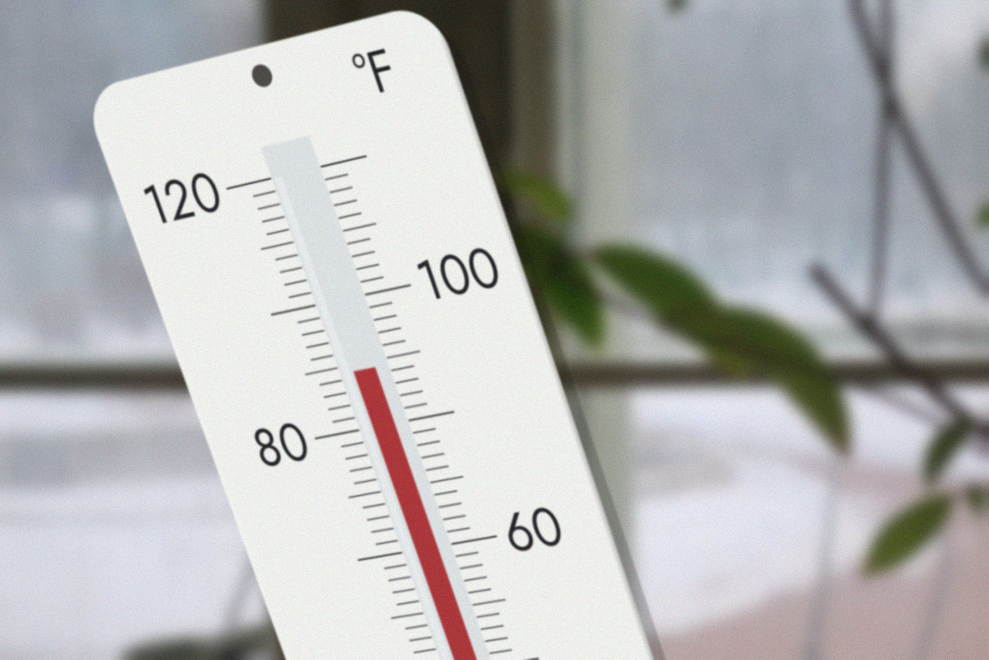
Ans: **89** °F
